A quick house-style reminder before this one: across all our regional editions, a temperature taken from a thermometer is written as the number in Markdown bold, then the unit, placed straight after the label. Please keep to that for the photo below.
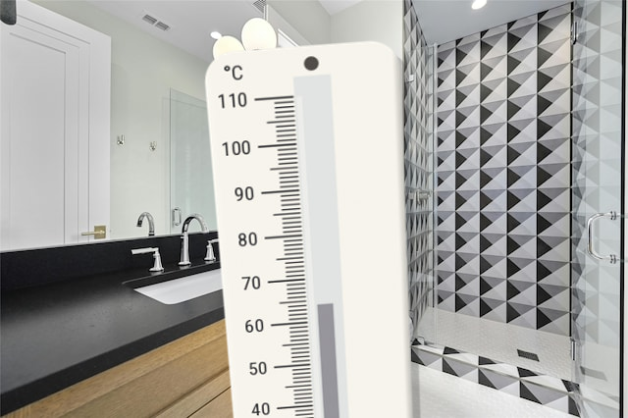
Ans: **64** °C
